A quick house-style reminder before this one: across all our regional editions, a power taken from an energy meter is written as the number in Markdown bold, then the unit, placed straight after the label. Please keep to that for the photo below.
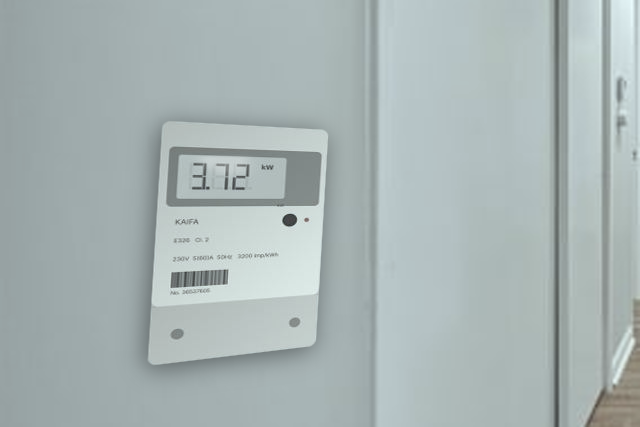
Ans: **3.72** kW
